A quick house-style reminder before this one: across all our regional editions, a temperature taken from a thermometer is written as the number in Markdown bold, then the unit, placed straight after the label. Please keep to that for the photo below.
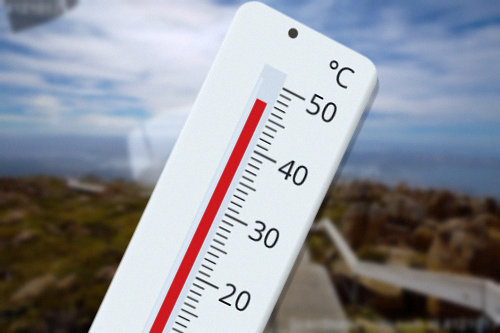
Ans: **47** °C
